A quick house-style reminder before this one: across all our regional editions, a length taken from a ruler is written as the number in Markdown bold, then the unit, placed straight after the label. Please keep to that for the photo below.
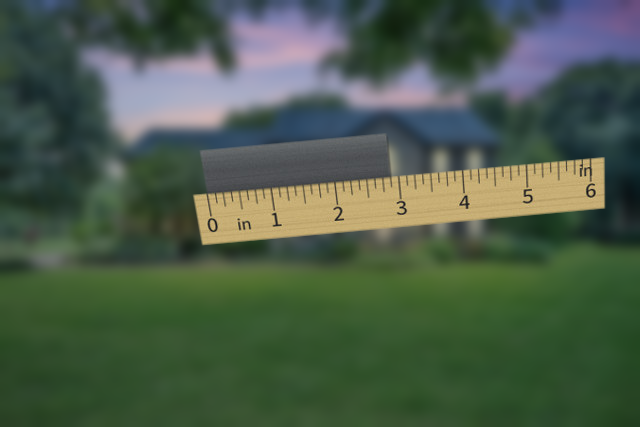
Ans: **2.875** in
